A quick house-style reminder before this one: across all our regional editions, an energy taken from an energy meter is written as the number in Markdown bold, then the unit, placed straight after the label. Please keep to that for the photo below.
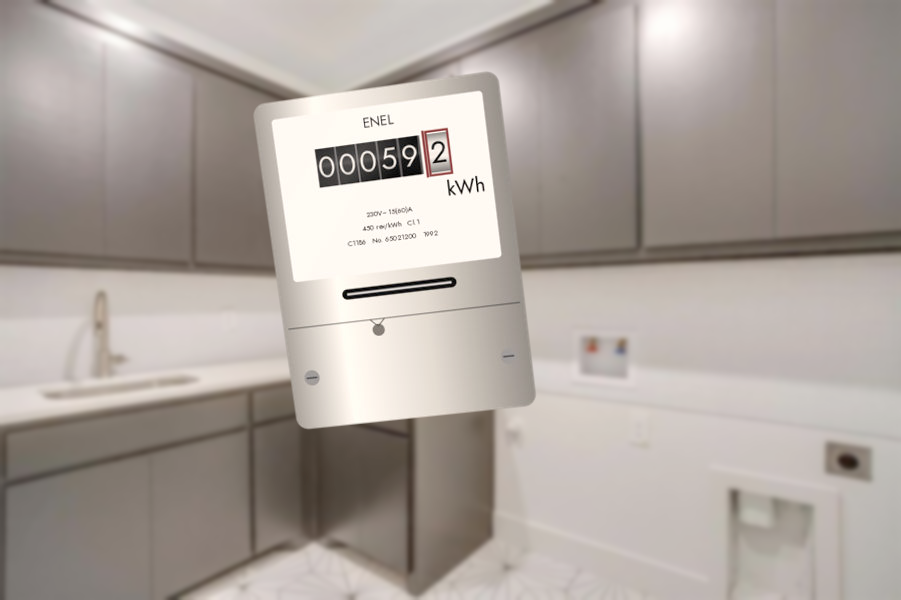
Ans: **59.2** kWh
